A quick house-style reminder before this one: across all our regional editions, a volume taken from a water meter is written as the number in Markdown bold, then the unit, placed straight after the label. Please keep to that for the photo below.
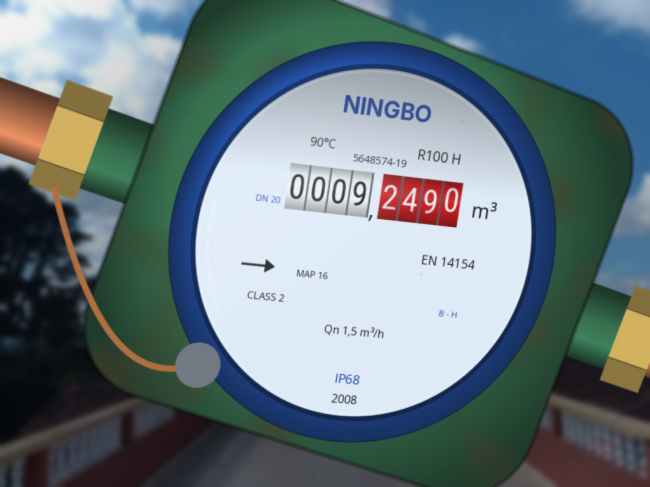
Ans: **9.2490** m³
